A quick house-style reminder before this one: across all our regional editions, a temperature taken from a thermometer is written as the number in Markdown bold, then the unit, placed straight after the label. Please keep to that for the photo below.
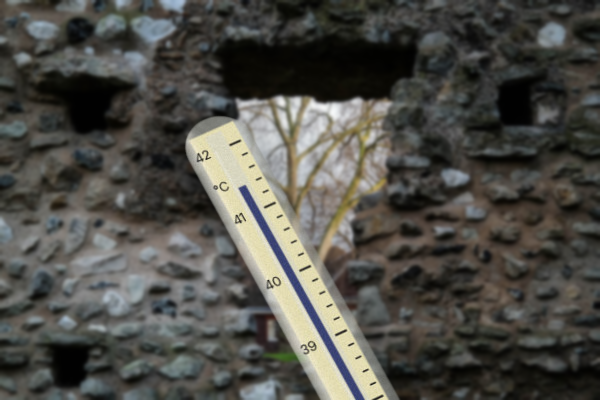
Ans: **41.4** °C
